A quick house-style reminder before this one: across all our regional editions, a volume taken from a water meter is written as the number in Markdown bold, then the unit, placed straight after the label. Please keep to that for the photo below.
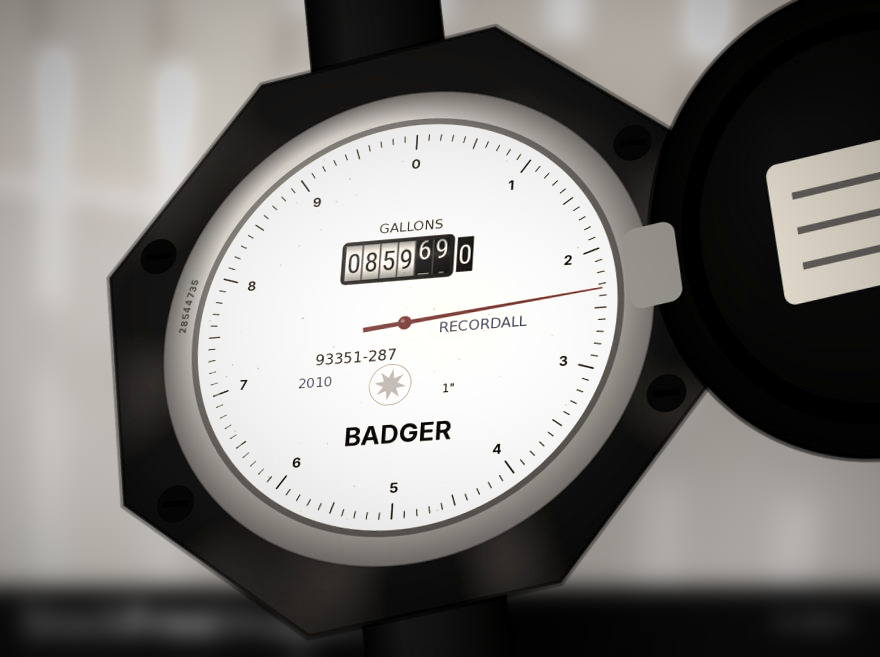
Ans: **859692.3** gal
